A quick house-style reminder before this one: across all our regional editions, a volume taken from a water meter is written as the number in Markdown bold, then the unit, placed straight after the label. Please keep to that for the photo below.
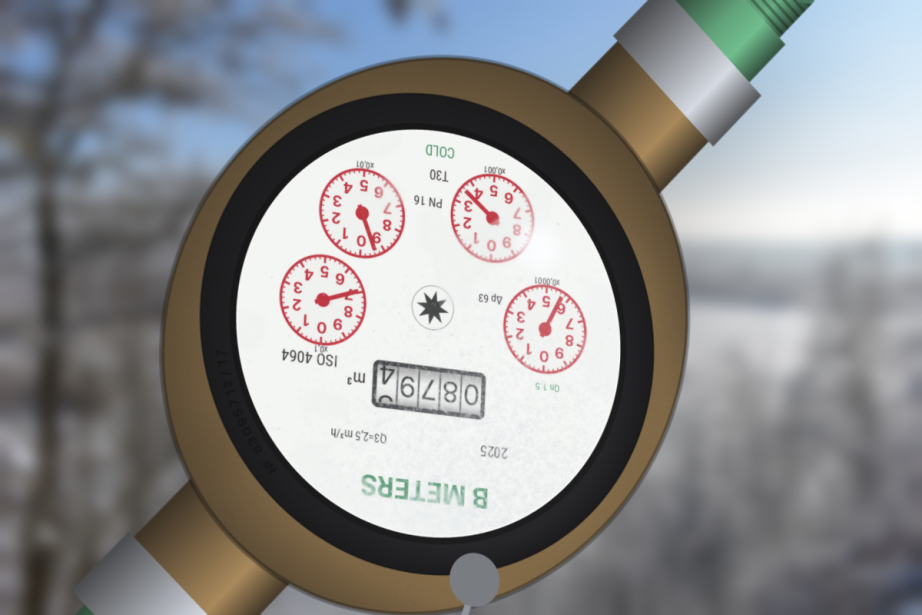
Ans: **8793.6935** m³
